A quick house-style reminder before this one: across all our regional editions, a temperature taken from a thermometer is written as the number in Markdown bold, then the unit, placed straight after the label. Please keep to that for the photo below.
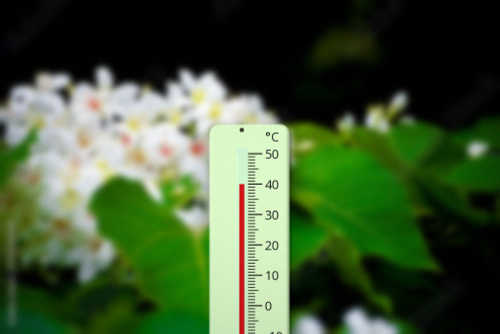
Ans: **40** °C
